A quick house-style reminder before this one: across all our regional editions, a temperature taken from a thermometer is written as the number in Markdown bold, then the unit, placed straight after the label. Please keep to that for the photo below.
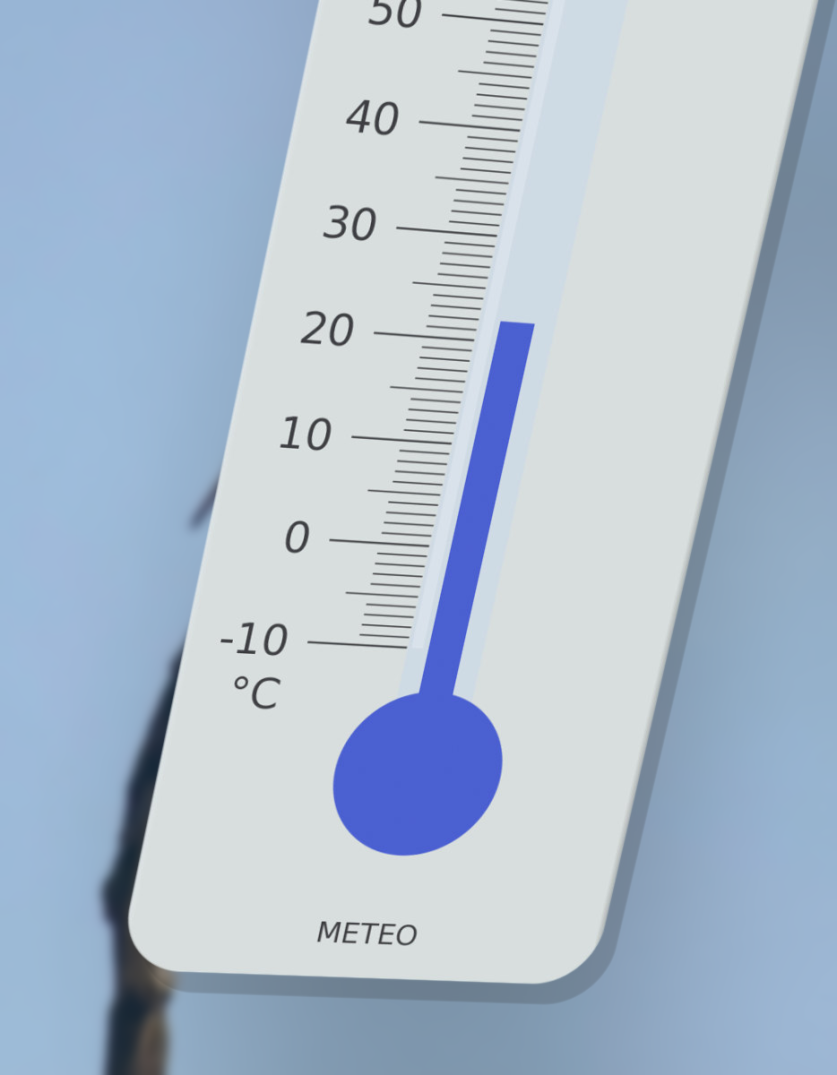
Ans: **22** °C
